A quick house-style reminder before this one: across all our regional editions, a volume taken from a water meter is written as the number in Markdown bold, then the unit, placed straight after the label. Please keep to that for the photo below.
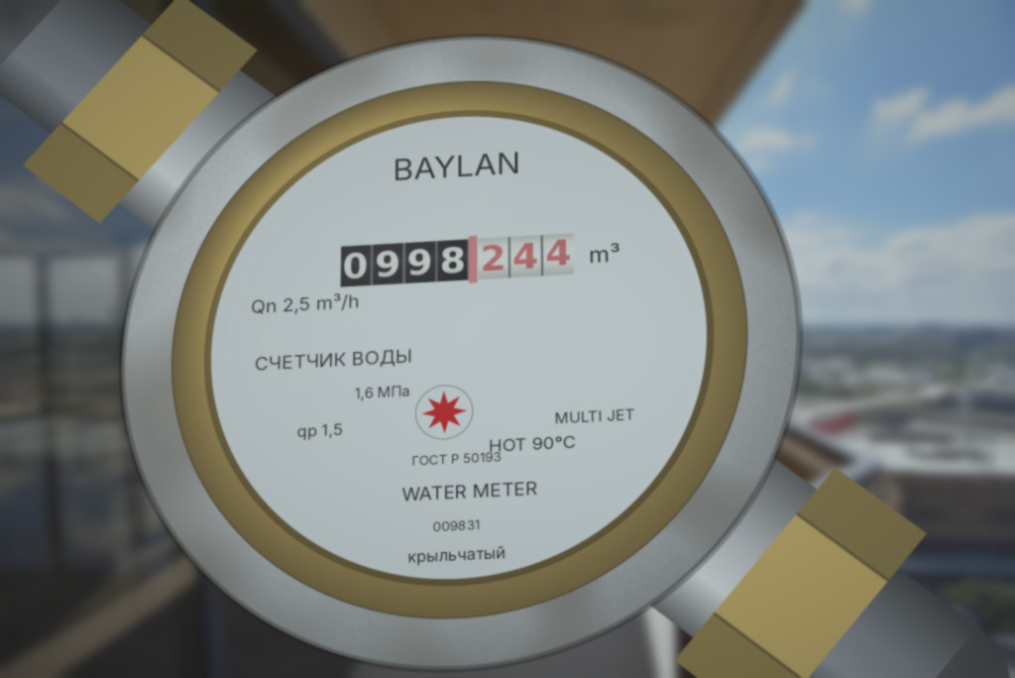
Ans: **998.244** m³
